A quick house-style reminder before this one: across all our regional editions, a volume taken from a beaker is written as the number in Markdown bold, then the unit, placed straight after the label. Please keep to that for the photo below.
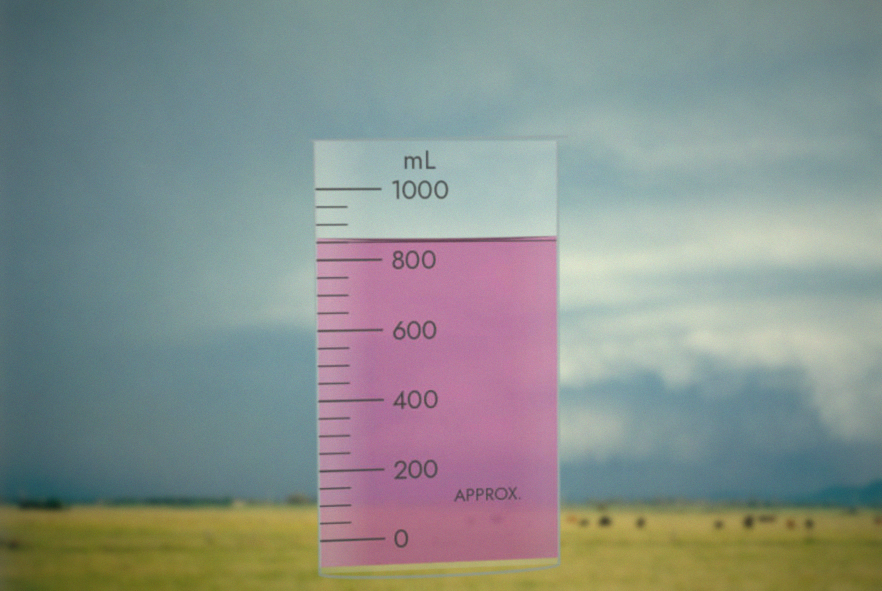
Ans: **850** mL
